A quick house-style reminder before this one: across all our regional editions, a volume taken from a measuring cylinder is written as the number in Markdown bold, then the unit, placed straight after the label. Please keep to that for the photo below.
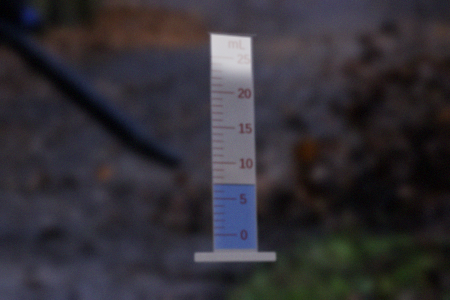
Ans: **7** mL
